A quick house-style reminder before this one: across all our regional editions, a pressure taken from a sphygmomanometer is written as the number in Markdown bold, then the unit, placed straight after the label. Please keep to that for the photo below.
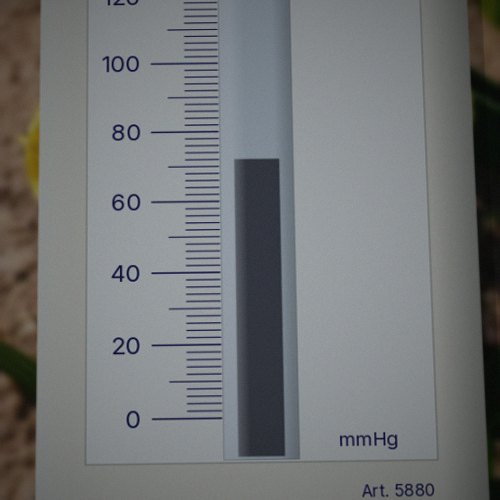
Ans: **72** mmHg
